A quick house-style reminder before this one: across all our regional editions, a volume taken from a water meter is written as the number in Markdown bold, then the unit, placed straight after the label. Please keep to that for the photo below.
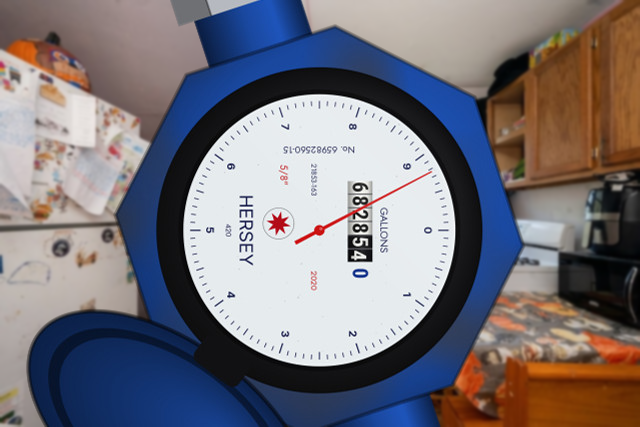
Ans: **6828539.2** gal
